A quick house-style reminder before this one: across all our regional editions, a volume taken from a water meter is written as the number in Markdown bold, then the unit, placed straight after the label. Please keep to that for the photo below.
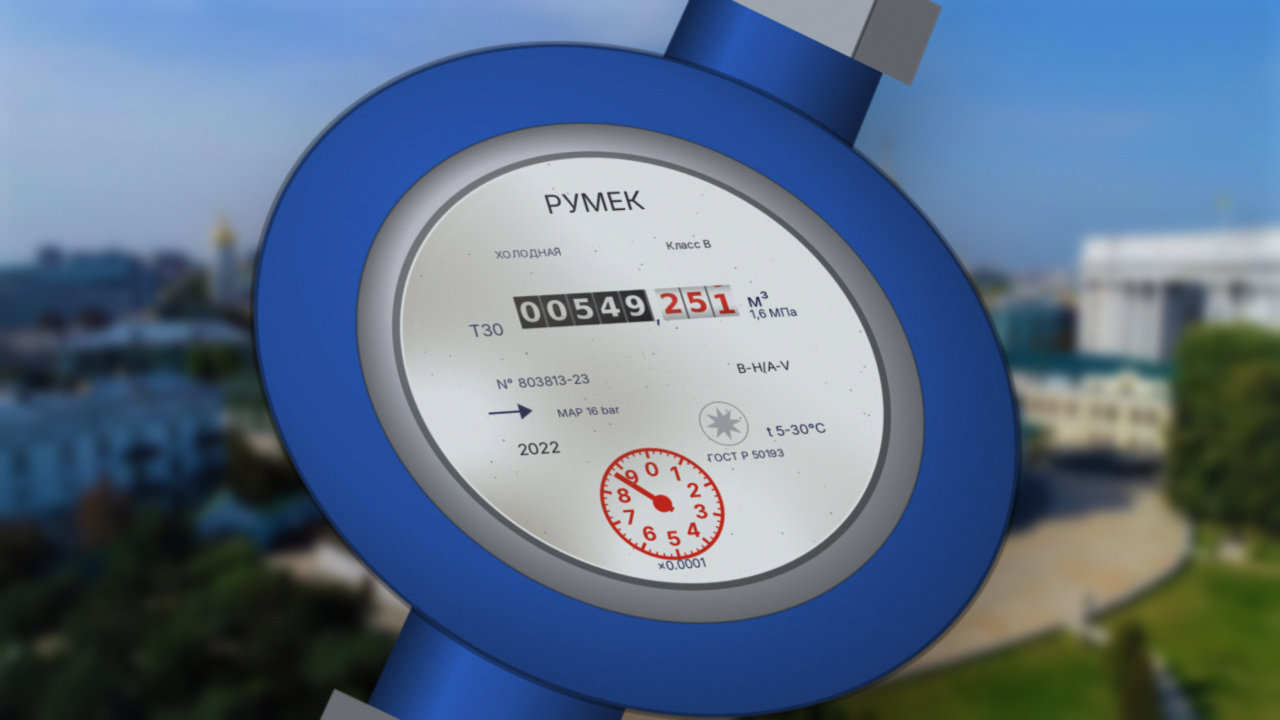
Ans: **549.2508** m³
